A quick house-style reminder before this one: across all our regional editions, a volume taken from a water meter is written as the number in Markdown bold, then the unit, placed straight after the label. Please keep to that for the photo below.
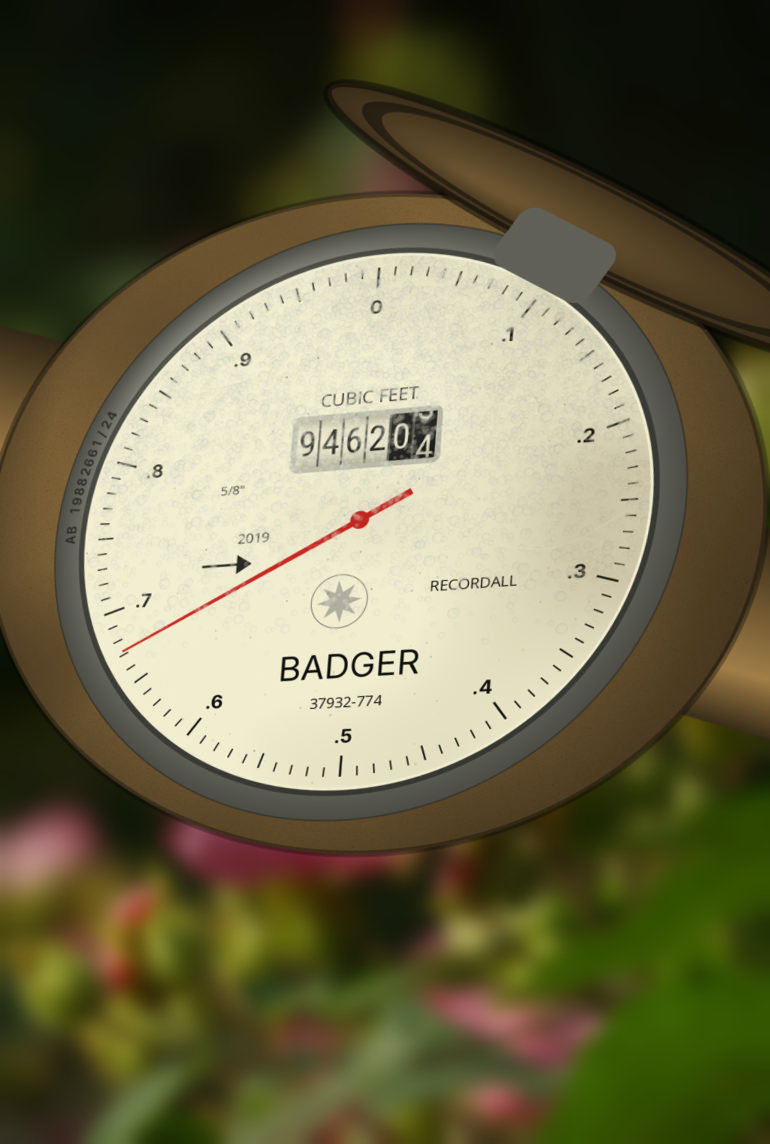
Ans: **946203.67** ft³
